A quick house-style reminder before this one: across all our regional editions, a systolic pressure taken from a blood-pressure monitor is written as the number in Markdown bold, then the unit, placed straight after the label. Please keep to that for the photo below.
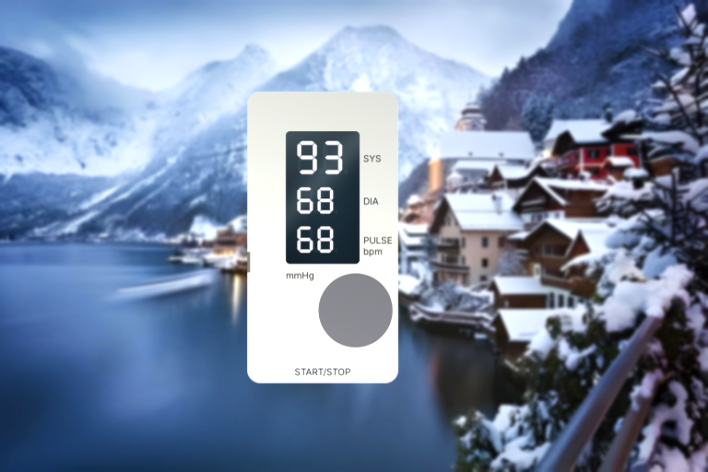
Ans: **93** mmHg
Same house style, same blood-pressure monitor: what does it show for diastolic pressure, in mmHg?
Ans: **68** mmHg
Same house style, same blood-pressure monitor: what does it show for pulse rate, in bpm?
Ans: **68** bpm
